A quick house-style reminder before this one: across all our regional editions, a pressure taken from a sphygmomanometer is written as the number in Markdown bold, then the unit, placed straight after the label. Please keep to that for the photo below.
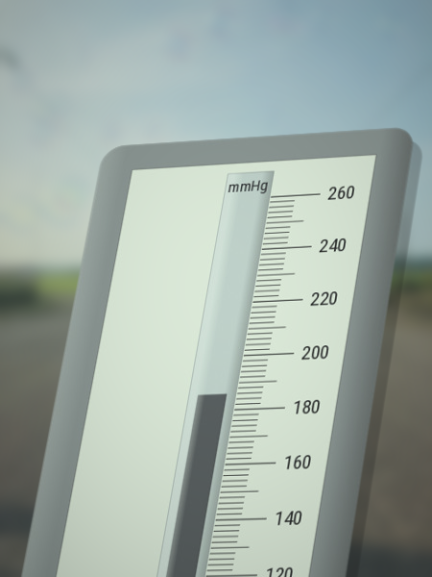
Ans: **186** mmHg
